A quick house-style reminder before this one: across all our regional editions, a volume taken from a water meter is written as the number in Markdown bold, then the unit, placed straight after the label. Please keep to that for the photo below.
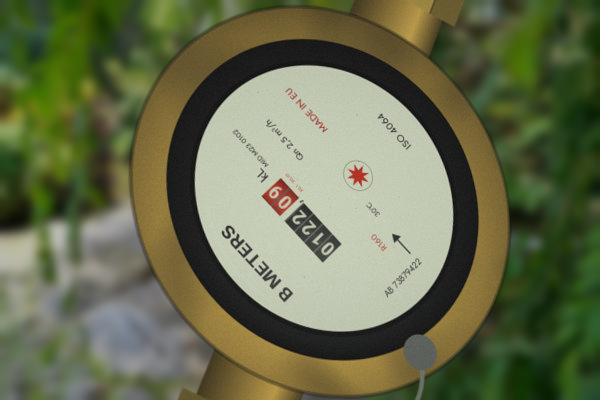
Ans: **122.09** kL
